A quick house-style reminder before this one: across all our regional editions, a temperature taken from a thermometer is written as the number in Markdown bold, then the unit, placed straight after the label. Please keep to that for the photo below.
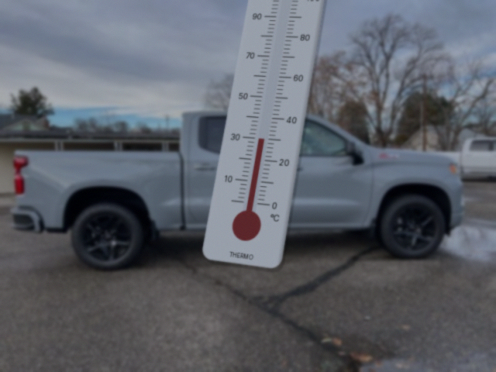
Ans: **30** °C
